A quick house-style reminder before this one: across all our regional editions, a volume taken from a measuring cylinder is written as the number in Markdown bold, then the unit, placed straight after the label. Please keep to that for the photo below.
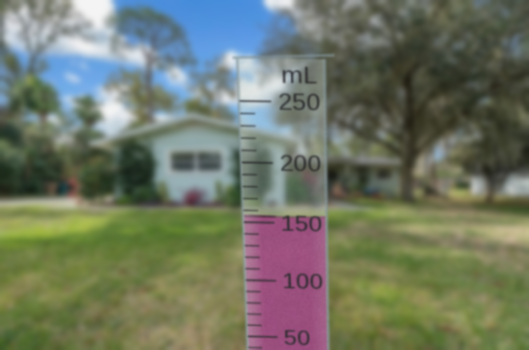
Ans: **155** mL
